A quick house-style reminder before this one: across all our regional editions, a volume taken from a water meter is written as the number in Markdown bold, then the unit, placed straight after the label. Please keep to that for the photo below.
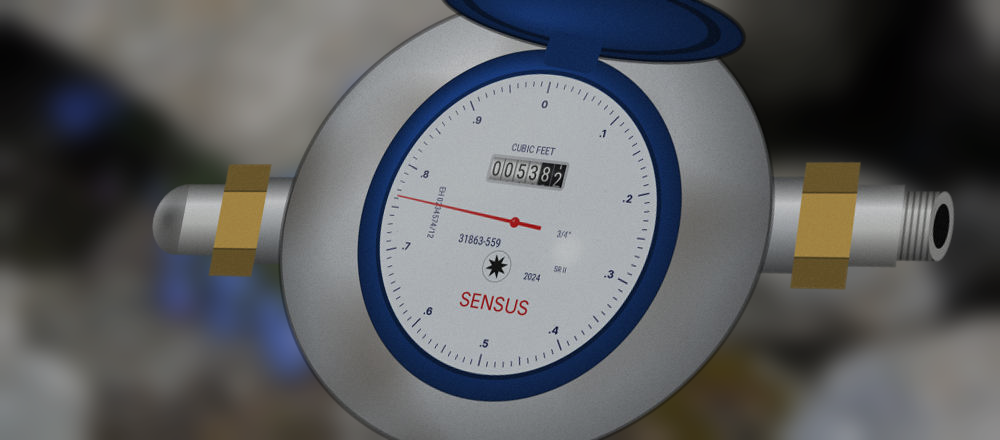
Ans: **5381.76** ft³
